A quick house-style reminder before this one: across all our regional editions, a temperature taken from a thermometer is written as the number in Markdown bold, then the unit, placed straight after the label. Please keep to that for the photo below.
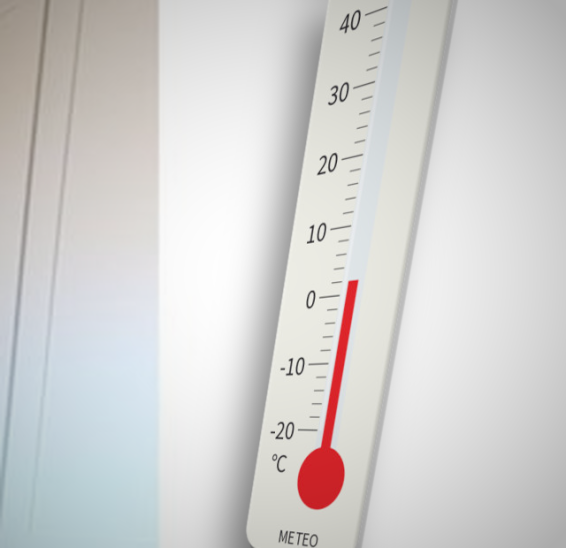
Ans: **2** °C
